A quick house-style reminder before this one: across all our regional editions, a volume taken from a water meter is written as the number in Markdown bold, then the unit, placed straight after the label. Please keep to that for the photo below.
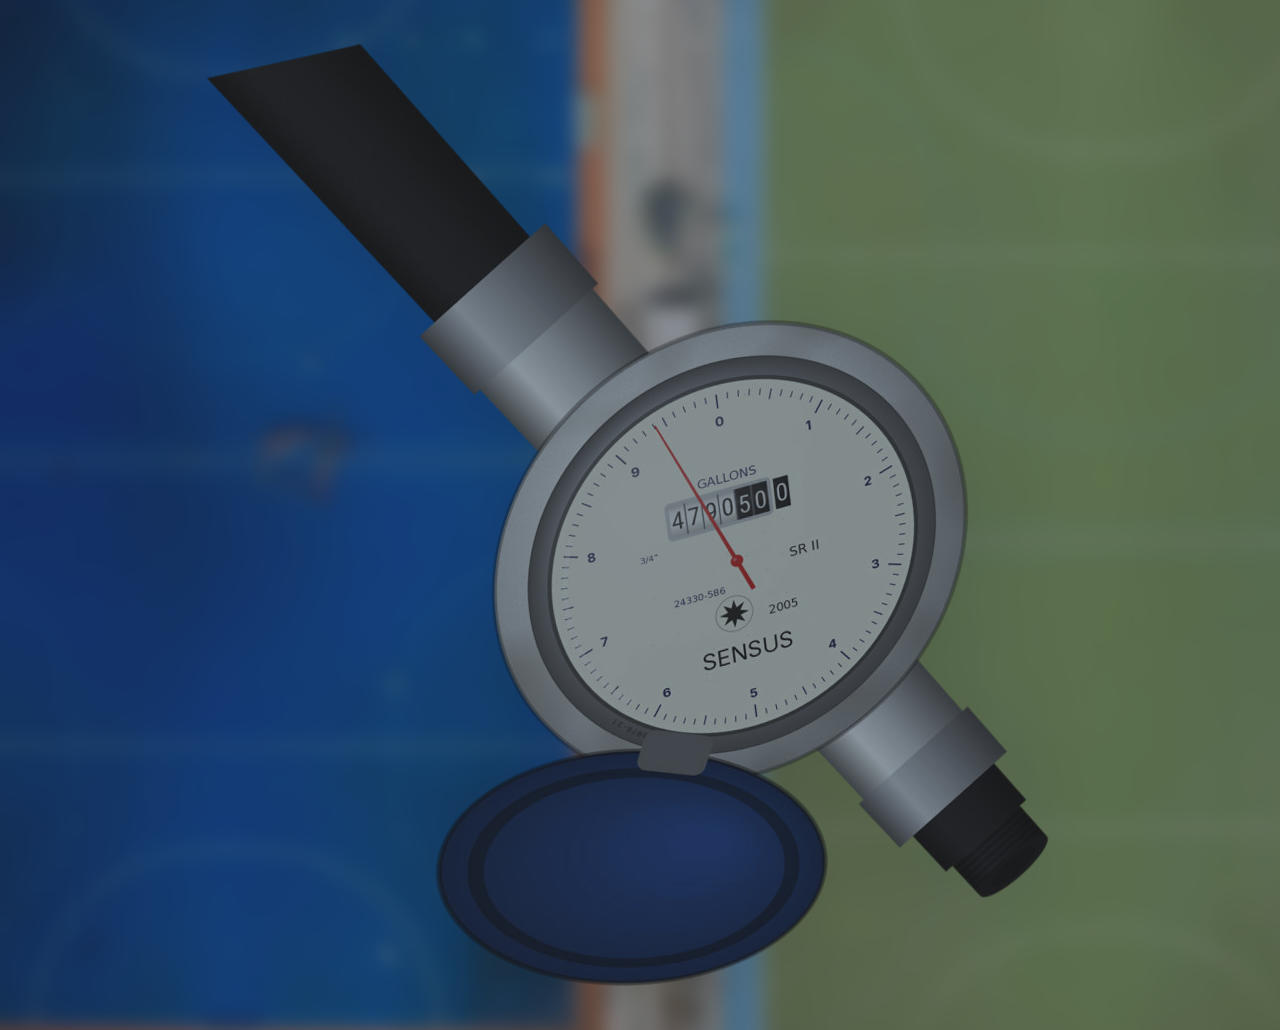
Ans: **4790499.4** gal
